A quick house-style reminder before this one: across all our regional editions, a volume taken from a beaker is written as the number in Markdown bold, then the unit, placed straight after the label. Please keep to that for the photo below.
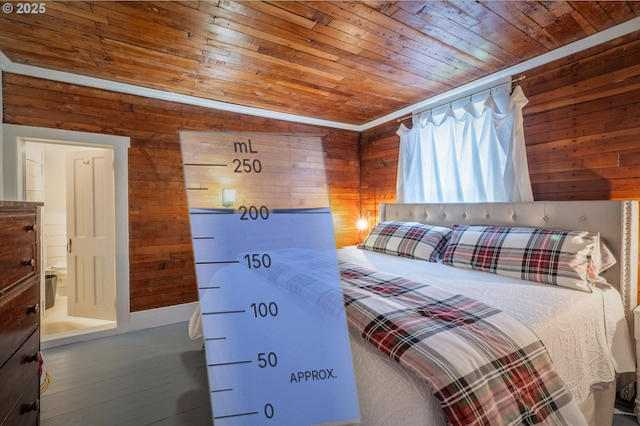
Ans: **200** mL
